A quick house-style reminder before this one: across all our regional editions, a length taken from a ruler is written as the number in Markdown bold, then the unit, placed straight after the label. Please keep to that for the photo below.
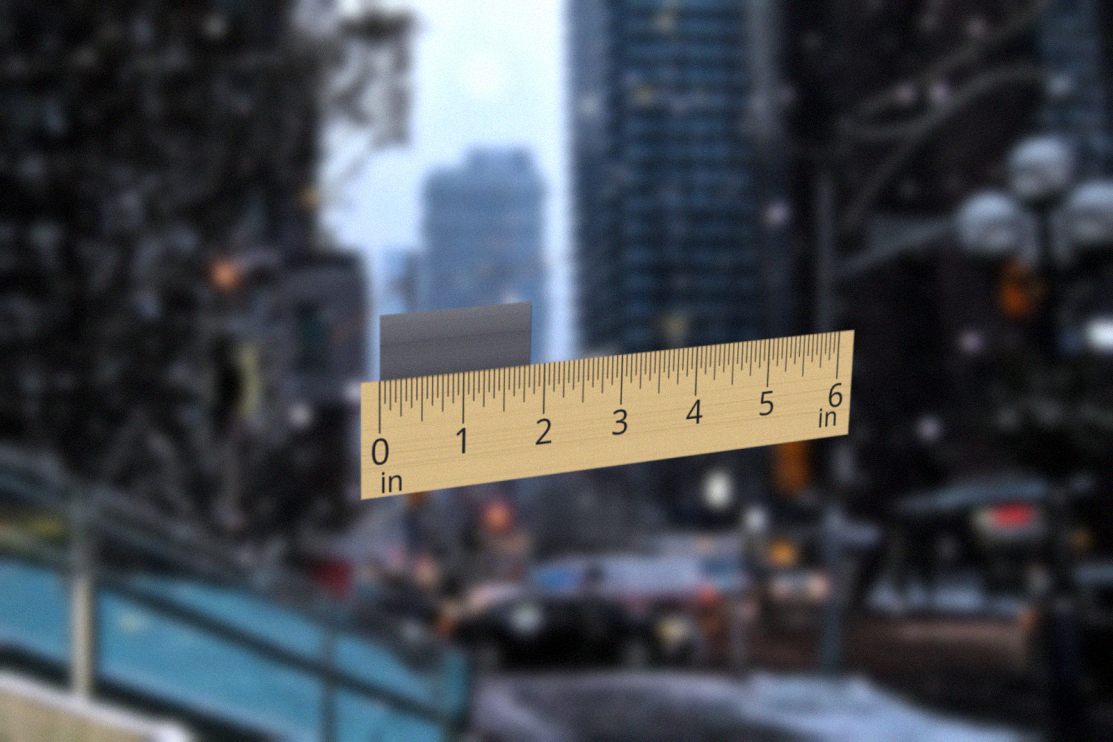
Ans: **1.8125** in
